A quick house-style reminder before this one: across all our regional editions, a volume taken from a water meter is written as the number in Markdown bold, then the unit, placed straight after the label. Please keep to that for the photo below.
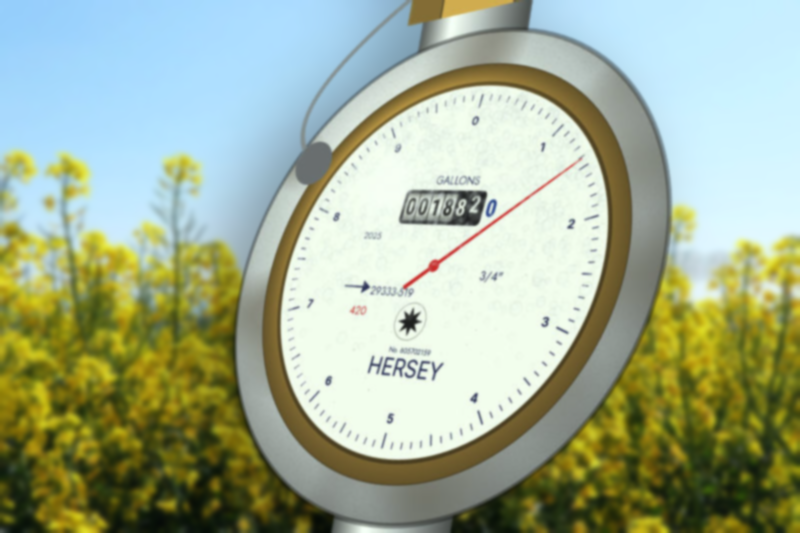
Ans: **18821.4** gal
